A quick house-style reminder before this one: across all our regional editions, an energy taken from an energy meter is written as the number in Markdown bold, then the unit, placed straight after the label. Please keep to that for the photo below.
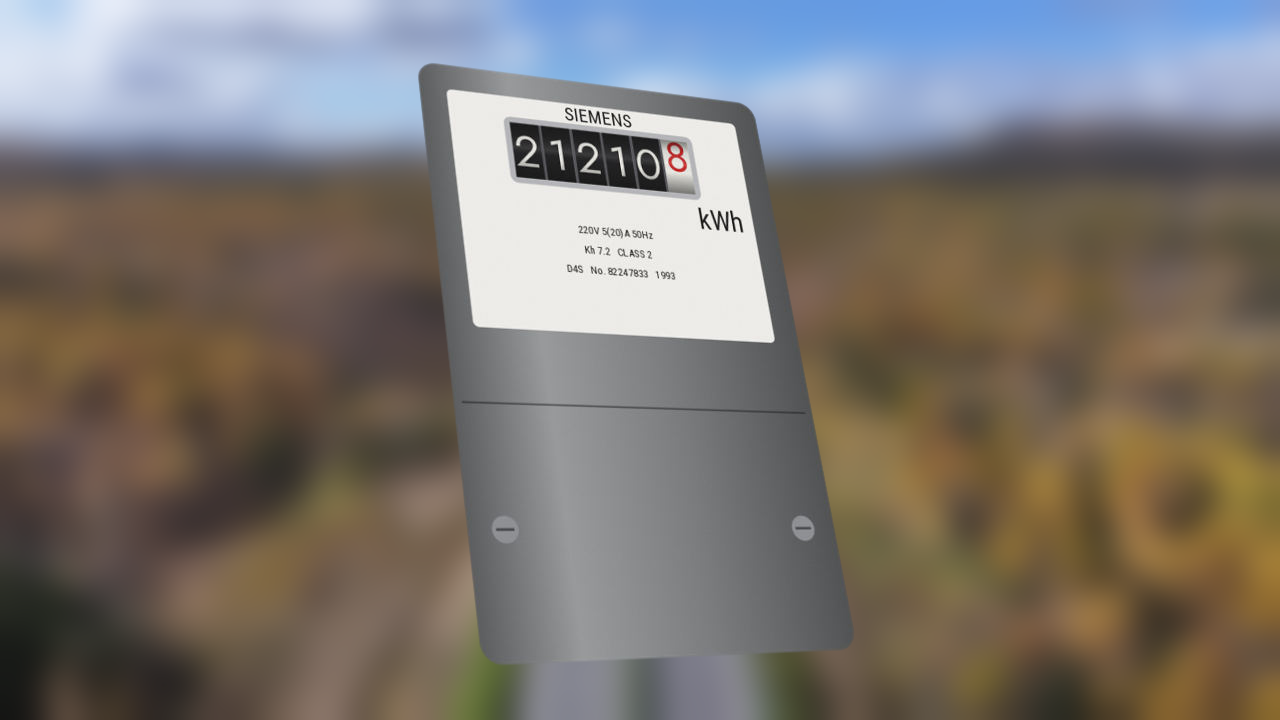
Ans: **21210.8** kWh
